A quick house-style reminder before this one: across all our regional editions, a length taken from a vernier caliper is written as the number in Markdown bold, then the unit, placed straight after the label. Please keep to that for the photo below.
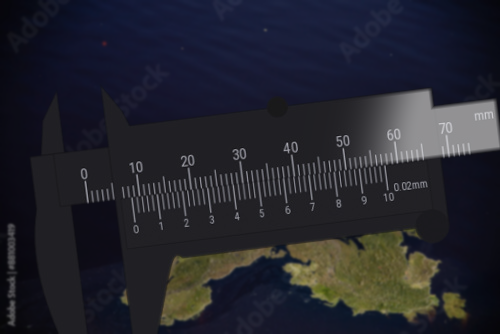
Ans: **8.5** mm
